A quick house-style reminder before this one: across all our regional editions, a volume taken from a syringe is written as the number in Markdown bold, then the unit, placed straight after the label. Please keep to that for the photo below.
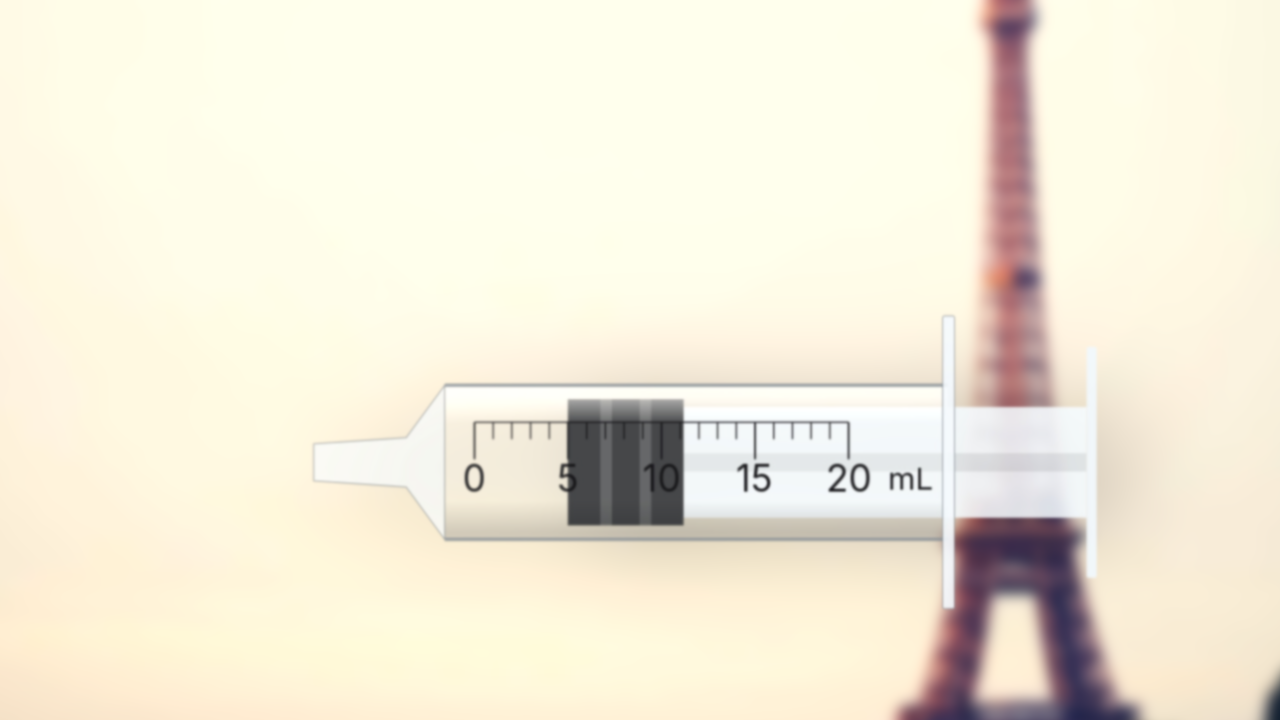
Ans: **5** mL
